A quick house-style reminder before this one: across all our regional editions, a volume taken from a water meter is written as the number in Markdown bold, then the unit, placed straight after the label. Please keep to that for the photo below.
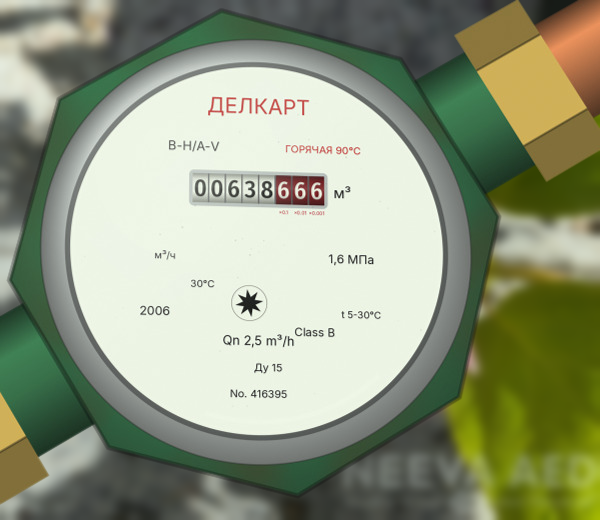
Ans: **638.666** m³
